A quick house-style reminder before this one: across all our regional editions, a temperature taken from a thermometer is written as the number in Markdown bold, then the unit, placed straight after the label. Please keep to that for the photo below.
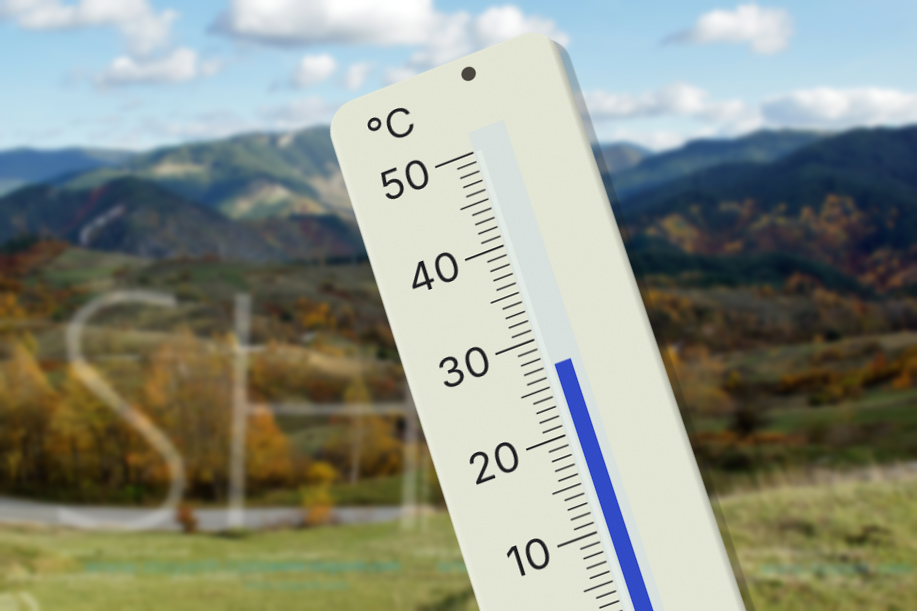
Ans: **27** °C
